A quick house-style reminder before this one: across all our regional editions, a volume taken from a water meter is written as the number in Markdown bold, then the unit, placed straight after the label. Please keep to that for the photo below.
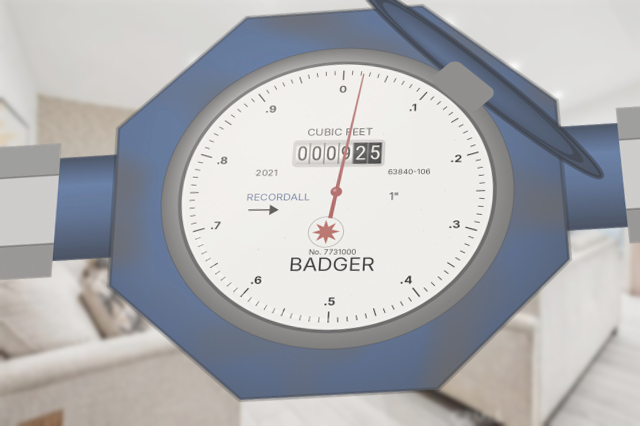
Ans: **925.02** ft³
